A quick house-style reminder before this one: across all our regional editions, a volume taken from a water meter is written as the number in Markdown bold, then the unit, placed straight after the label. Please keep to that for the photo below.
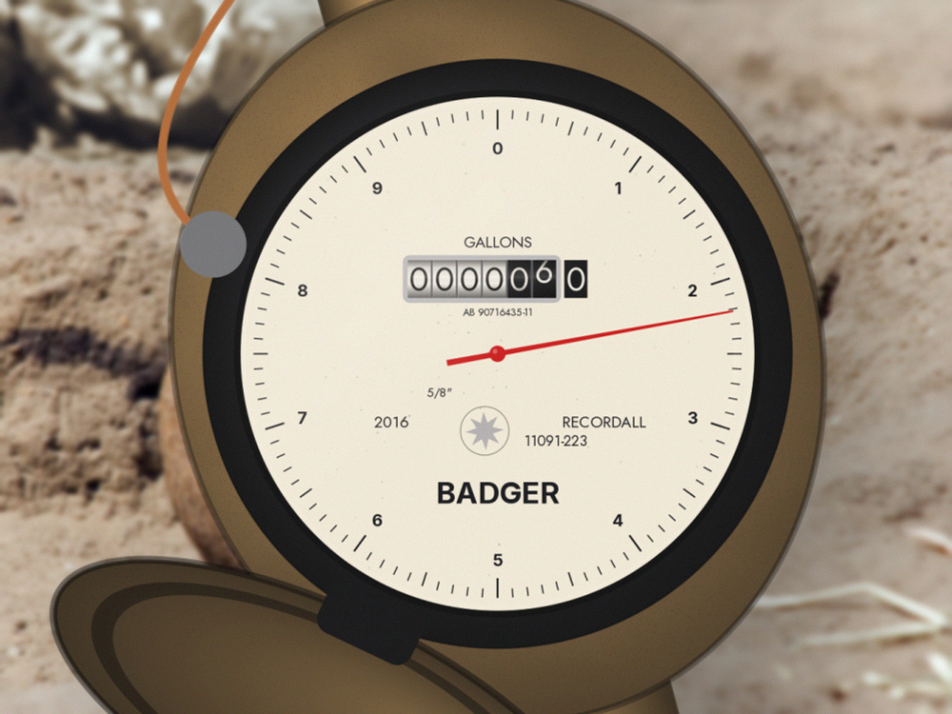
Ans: **62.2** gal
